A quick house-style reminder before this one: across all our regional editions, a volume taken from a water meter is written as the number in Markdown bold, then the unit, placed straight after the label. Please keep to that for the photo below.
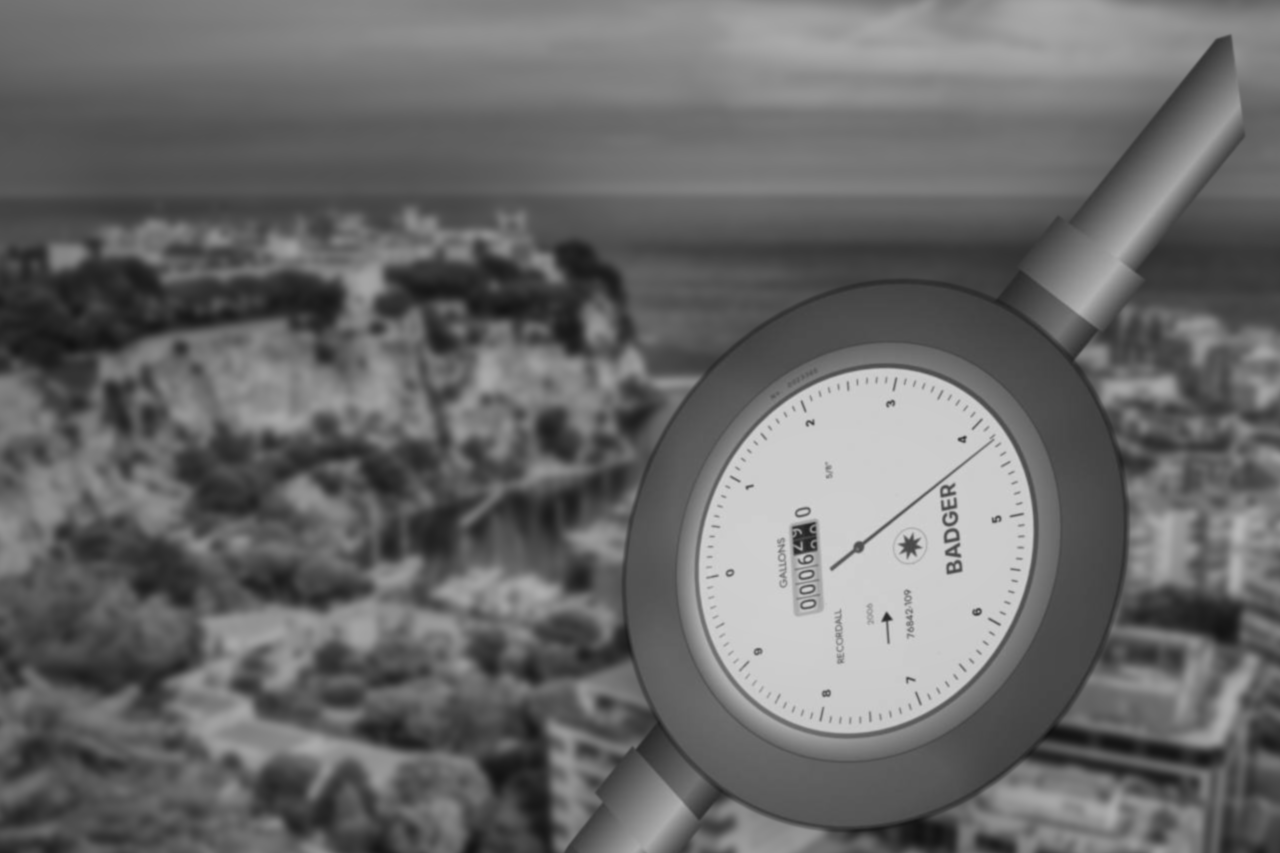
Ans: **6294.2** gal
